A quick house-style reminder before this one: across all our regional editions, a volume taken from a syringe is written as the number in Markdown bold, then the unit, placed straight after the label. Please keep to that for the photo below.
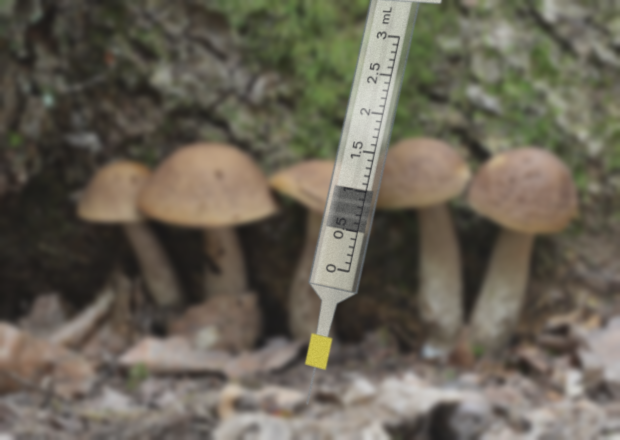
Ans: **0.5** mL
